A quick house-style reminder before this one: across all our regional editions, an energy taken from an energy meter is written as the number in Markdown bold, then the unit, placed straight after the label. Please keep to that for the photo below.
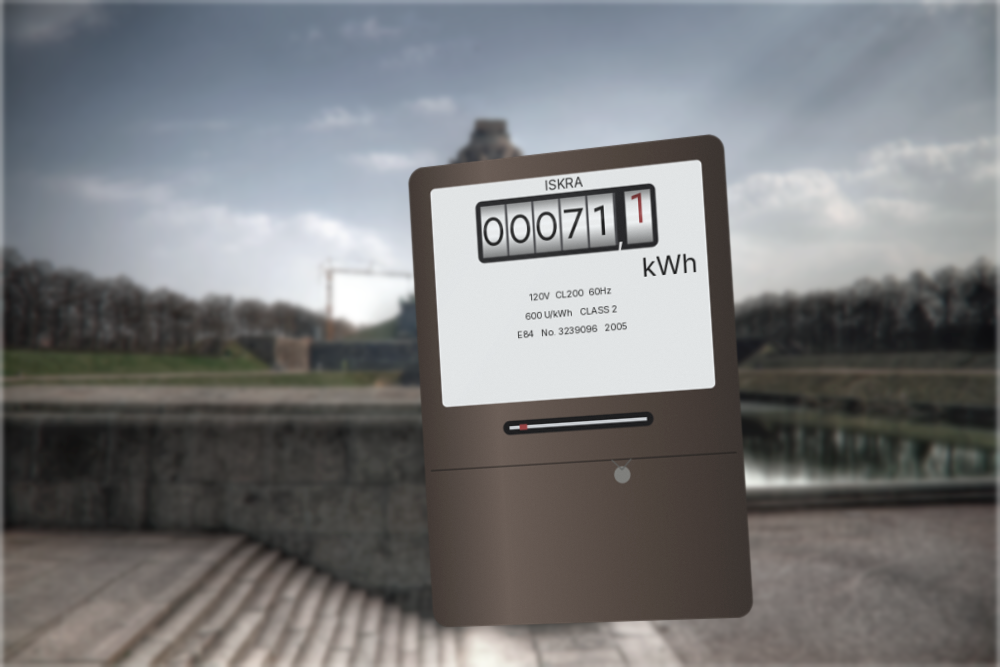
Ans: **71.1** kWh
